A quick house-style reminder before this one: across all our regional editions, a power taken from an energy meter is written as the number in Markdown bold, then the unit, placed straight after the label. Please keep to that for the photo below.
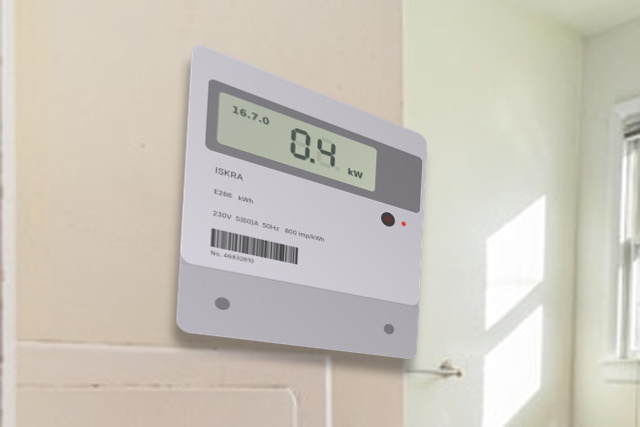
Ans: **0.4** kW
